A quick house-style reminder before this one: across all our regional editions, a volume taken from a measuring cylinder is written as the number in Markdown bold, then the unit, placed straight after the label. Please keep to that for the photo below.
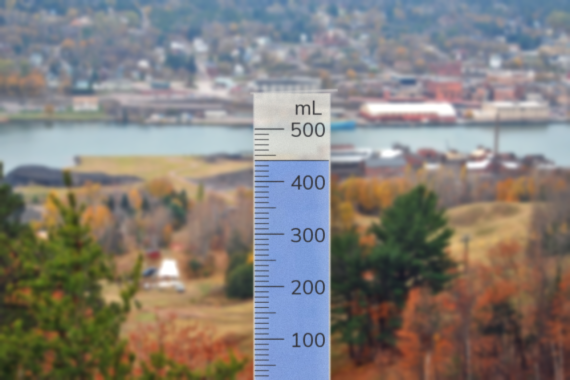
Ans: **440** mL
